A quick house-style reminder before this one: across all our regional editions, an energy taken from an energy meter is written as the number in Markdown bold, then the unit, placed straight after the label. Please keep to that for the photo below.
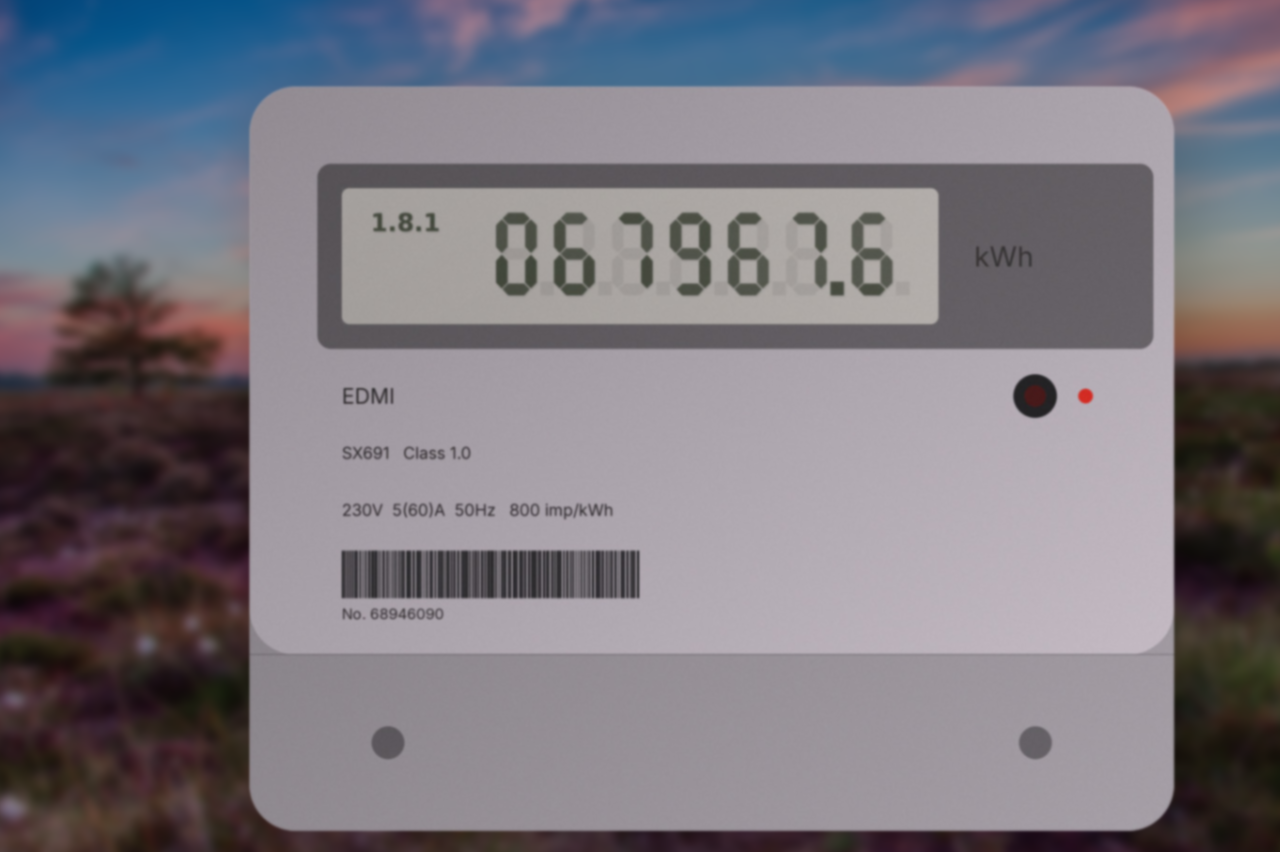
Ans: **67967.6** kWh
